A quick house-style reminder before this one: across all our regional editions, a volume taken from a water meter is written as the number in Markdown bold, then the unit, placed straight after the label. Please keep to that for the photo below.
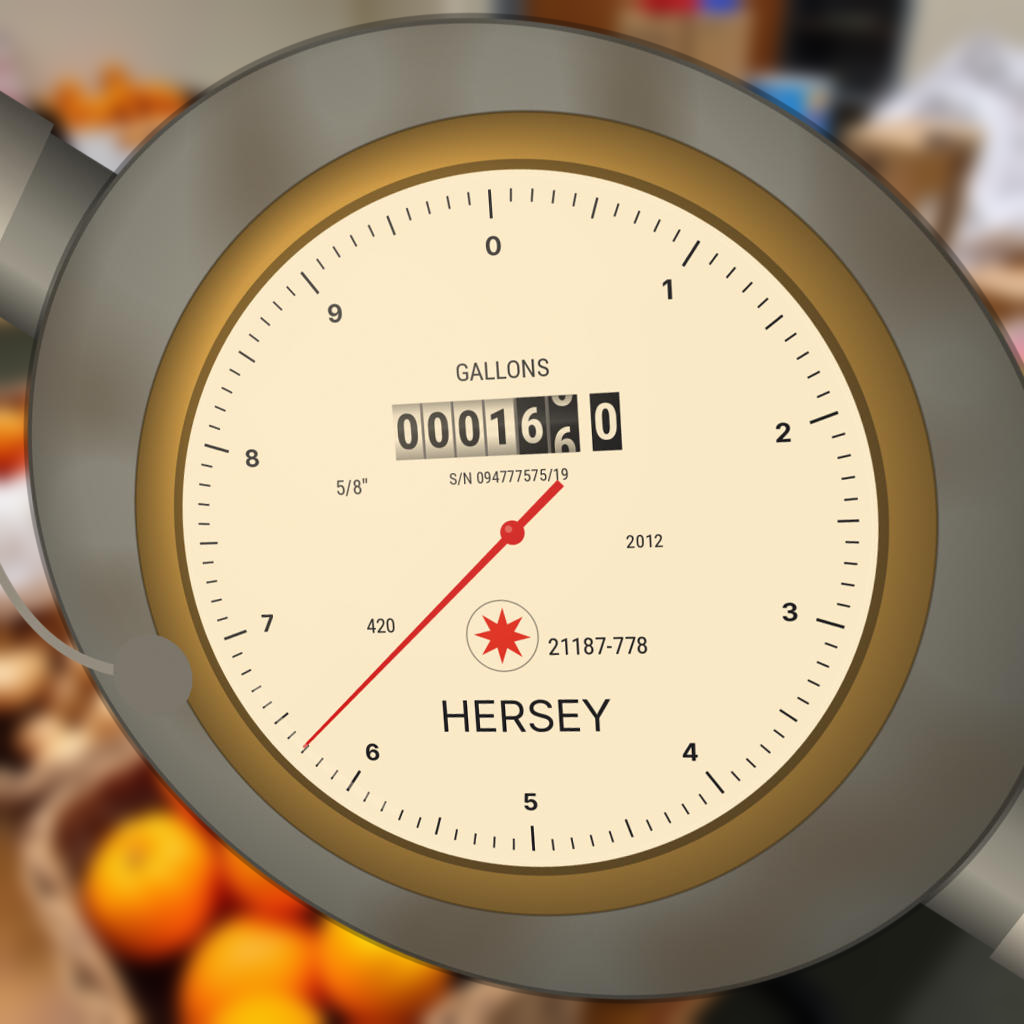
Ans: **1656.3** gal
